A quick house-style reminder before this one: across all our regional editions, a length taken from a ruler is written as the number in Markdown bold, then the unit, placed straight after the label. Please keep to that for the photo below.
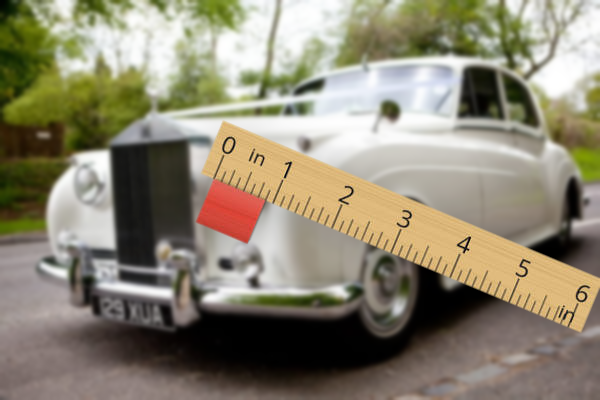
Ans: **0.875** in
